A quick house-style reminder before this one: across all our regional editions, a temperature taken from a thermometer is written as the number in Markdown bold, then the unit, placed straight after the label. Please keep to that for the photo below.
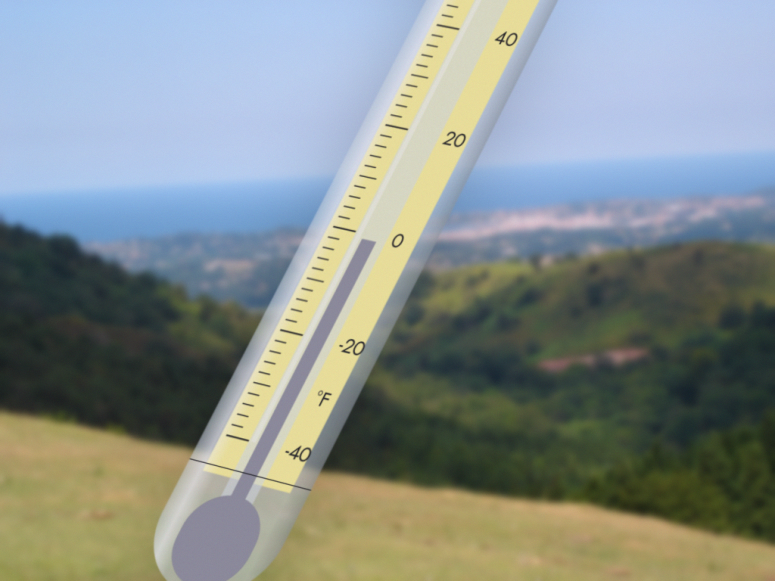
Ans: **-1** °F
